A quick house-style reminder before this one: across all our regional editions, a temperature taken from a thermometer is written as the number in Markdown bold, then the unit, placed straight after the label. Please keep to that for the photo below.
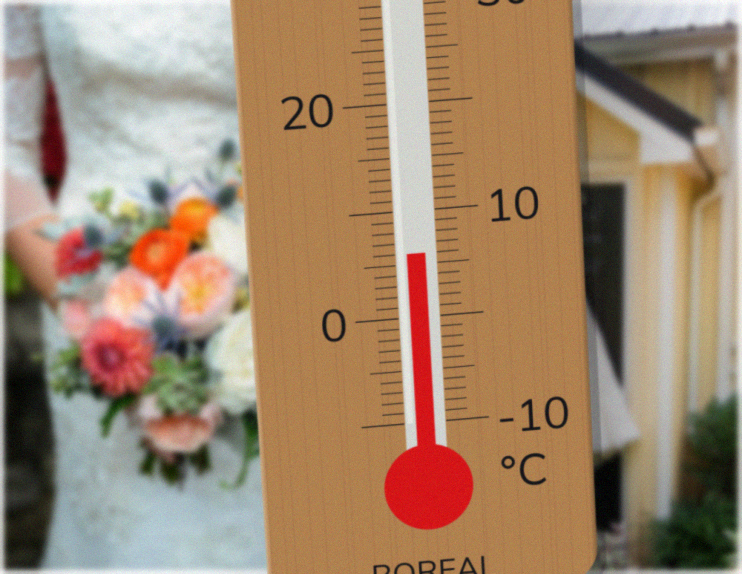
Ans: **6** °C
